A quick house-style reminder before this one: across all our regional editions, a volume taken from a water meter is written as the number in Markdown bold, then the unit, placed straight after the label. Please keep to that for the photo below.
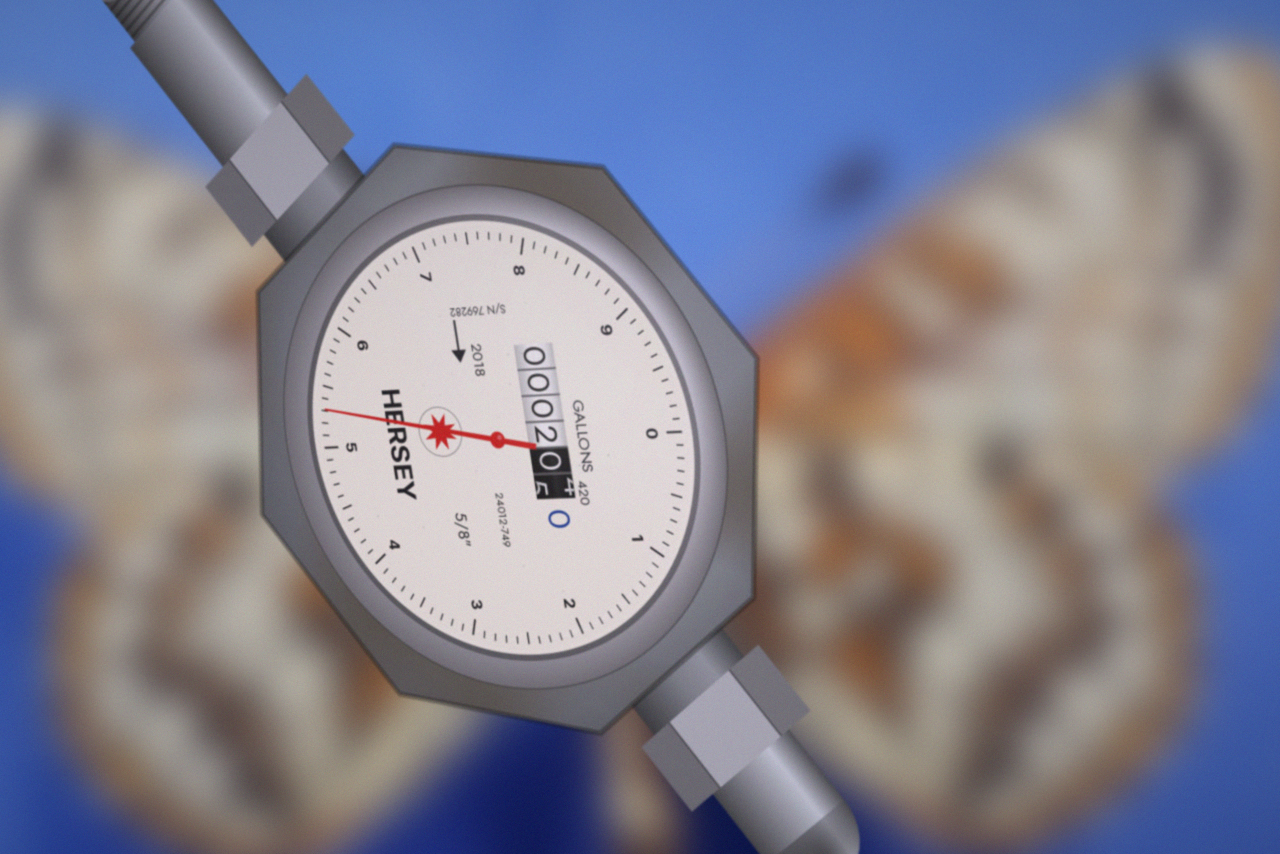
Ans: **2045.3** gal
